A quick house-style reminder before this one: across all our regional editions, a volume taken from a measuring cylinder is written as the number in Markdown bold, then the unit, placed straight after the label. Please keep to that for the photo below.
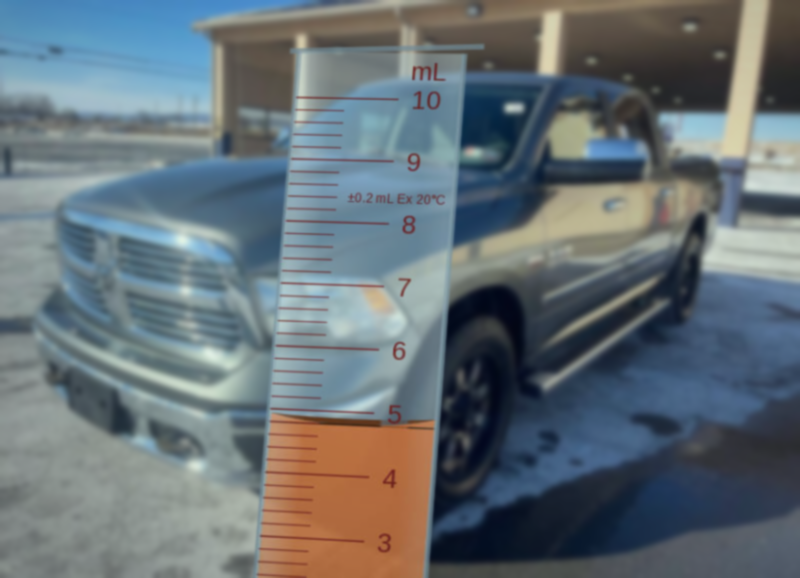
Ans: **4.8** mL
